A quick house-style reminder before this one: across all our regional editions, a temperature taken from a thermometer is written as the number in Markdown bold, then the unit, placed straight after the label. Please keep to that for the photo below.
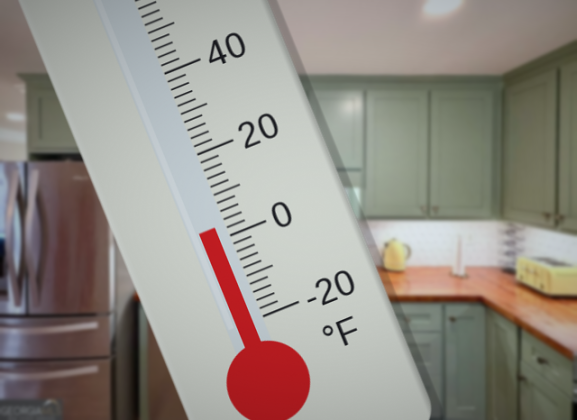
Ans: **3** °F
